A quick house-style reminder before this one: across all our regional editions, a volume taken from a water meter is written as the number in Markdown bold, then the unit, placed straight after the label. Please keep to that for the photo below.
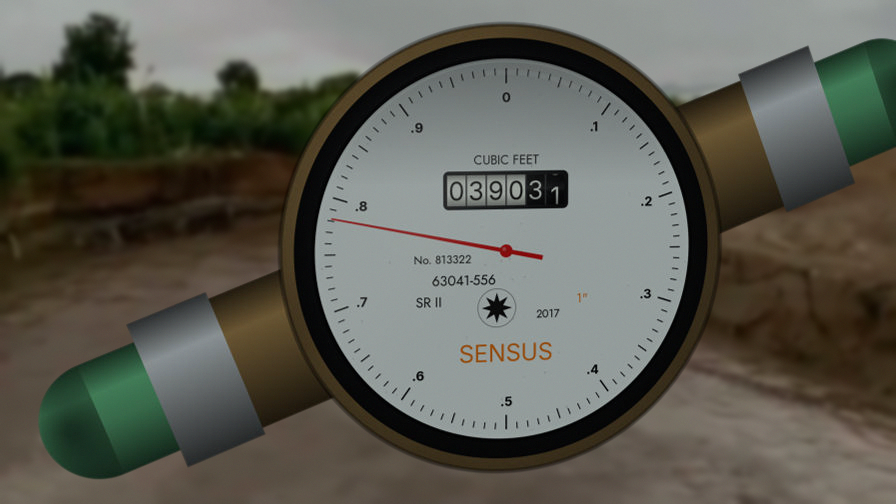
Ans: **39030.78** ft³
